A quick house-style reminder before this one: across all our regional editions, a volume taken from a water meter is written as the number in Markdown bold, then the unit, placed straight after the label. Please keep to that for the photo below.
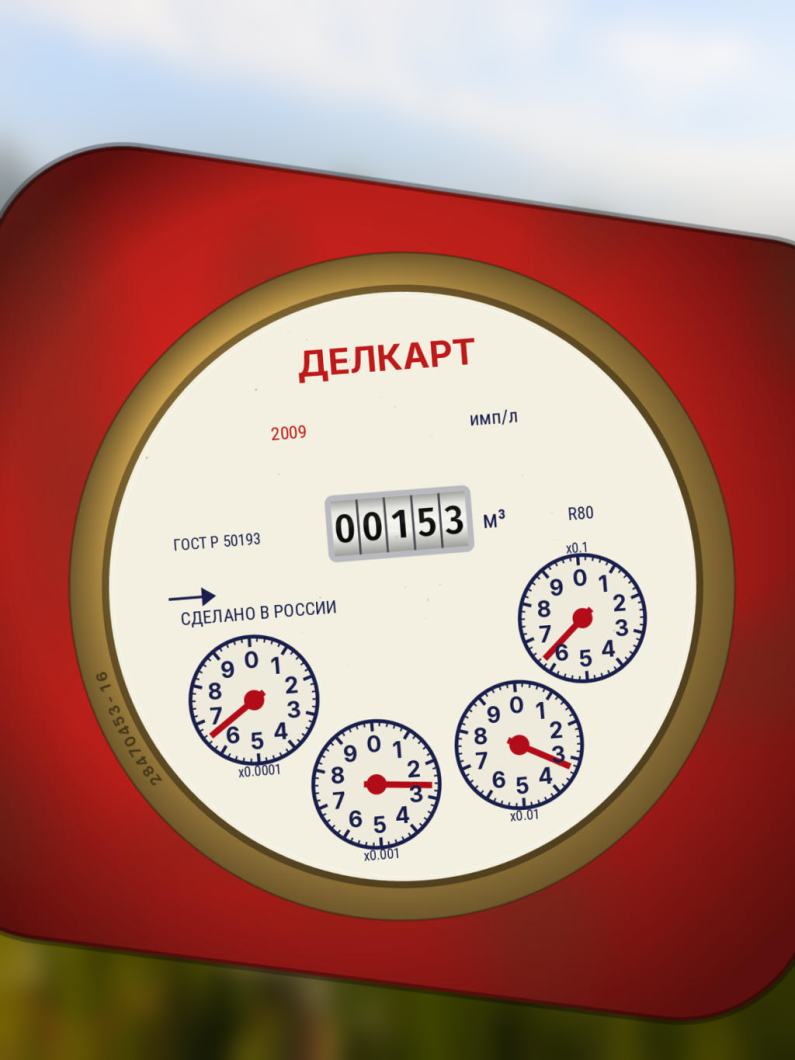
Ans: **153.6326** m³
